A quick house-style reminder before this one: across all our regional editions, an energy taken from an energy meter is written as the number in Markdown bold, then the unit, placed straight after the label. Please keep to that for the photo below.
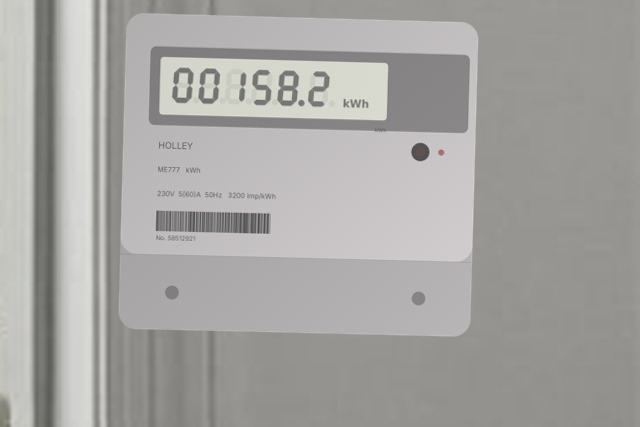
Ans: **158.2** kWh
